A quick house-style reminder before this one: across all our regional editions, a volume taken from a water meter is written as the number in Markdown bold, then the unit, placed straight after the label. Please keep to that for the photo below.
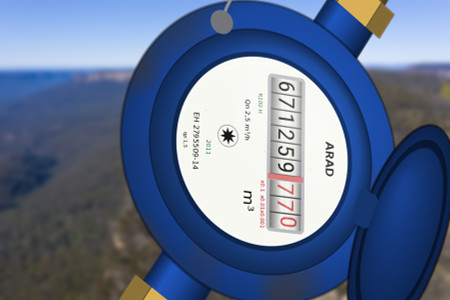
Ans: **671259.770** m³
